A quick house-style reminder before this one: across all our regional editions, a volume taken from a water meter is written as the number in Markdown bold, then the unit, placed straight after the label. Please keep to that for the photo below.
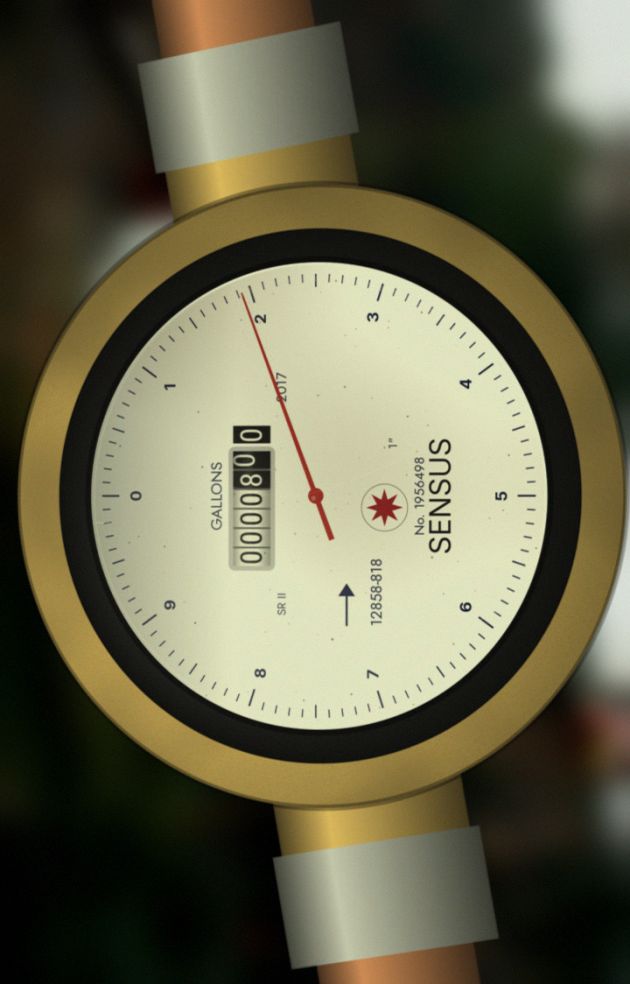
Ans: **801.9** gal
